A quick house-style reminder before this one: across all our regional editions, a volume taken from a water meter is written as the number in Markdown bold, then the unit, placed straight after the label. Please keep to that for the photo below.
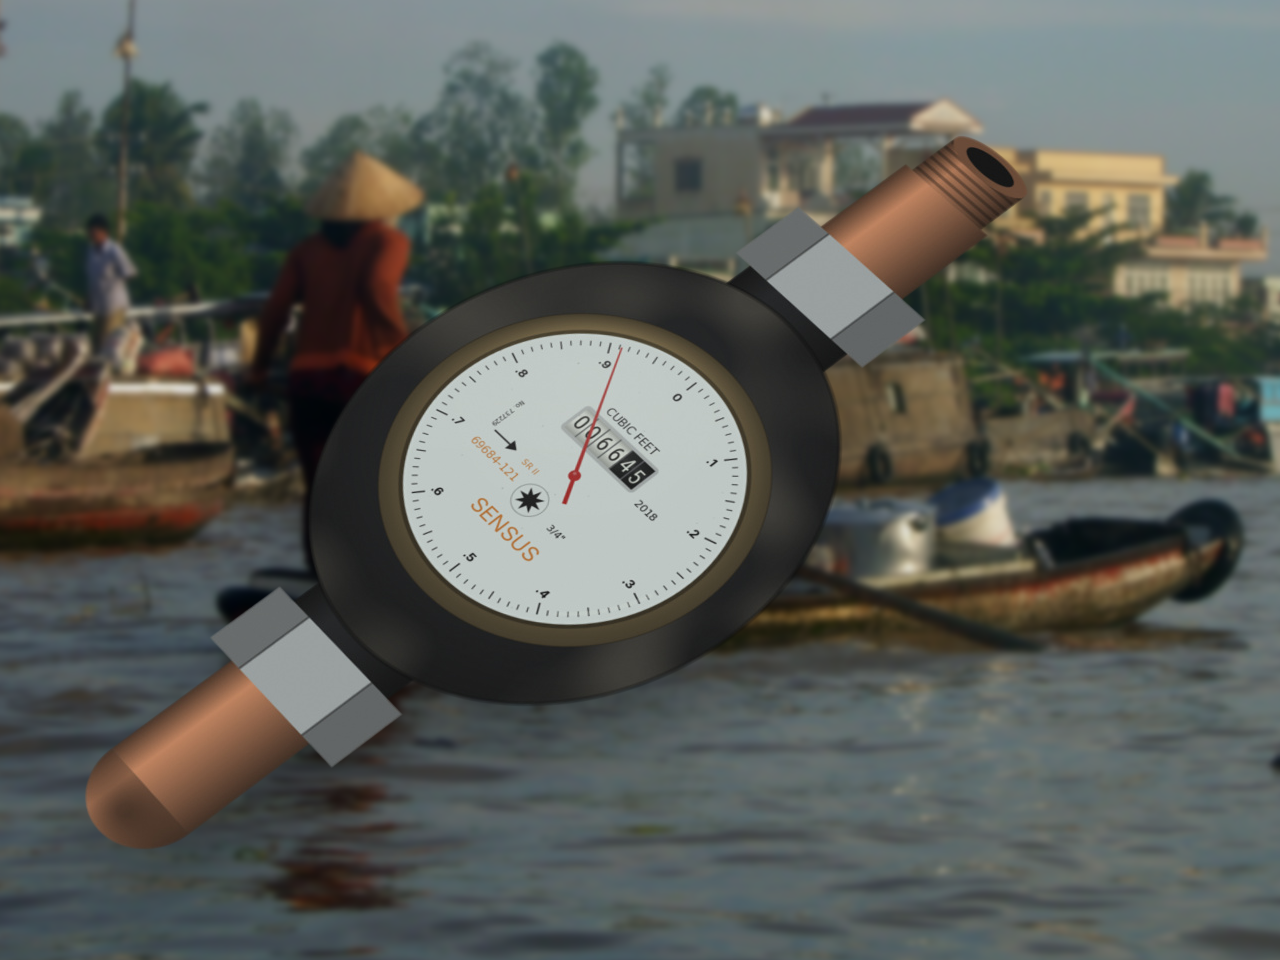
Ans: **6644.91** ft³
